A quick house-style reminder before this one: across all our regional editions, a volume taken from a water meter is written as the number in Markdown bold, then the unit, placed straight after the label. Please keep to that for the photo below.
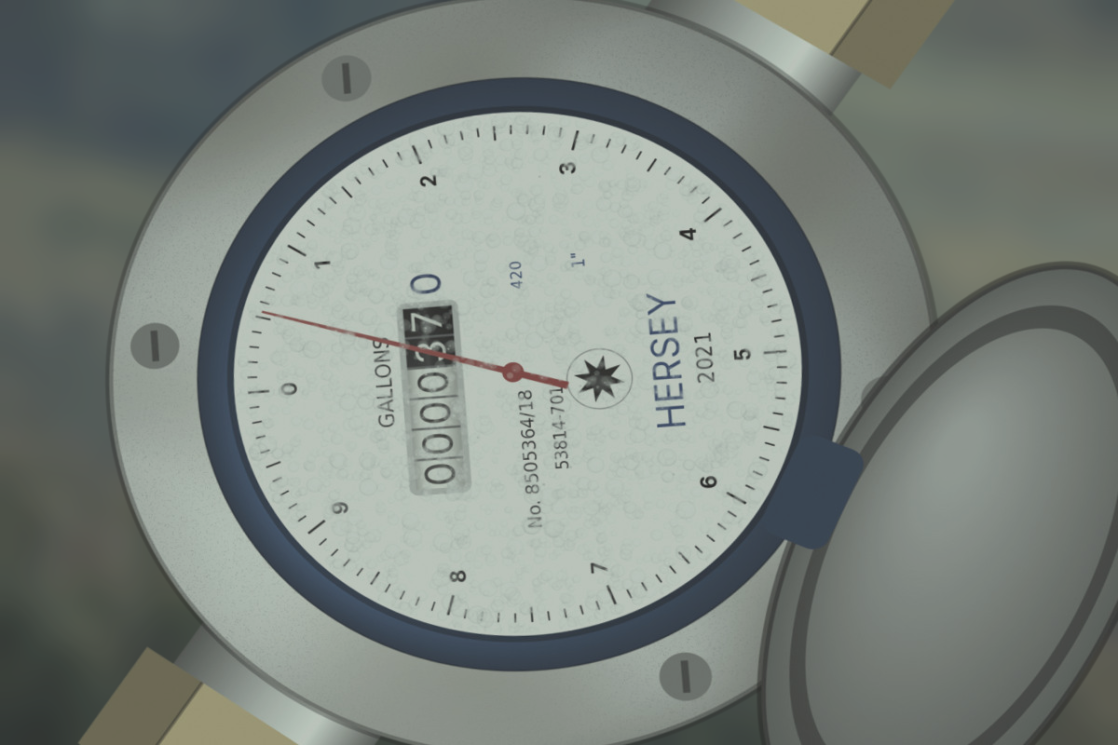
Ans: **370.5** gal
